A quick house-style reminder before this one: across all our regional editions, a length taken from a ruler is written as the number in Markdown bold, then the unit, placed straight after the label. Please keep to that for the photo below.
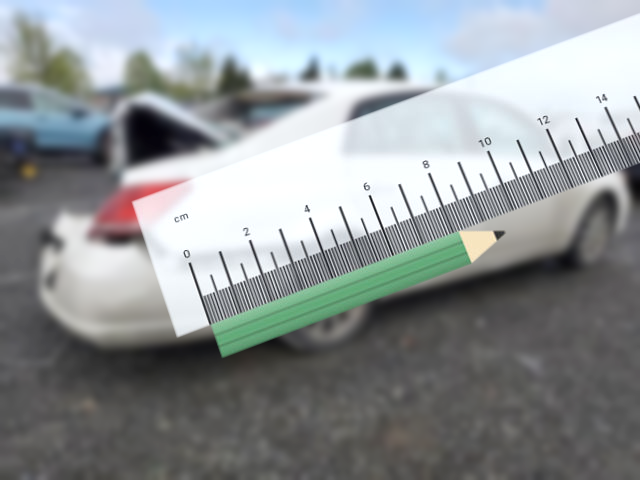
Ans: **9.5** cm
